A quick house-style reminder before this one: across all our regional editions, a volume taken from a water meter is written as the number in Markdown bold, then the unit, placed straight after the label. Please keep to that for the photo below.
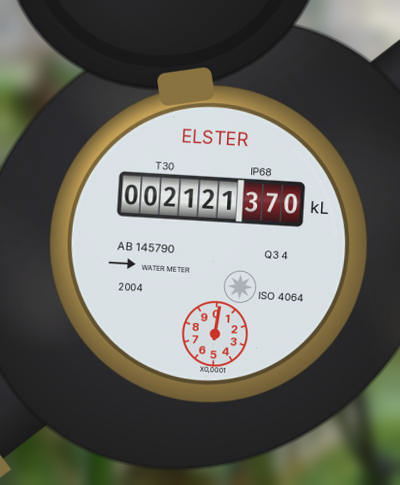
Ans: **2121.3700** kL
